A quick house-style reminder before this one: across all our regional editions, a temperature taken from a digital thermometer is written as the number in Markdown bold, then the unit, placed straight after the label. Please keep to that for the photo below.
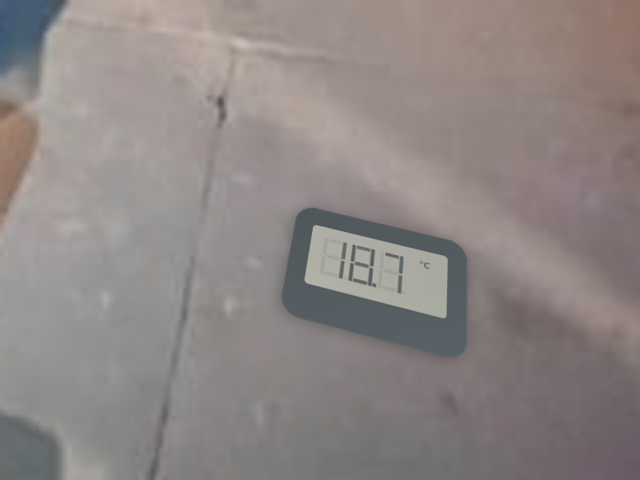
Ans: **18.7** °C
